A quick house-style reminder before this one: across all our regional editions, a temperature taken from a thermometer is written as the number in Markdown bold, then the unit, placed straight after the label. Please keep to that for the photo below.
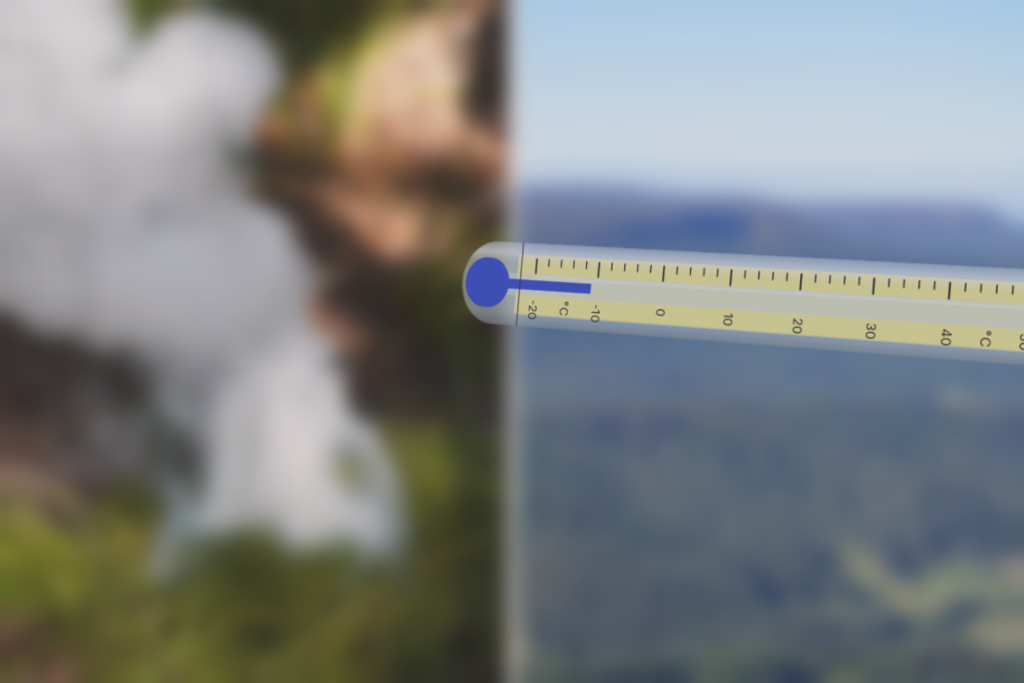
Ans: **-11** °C
